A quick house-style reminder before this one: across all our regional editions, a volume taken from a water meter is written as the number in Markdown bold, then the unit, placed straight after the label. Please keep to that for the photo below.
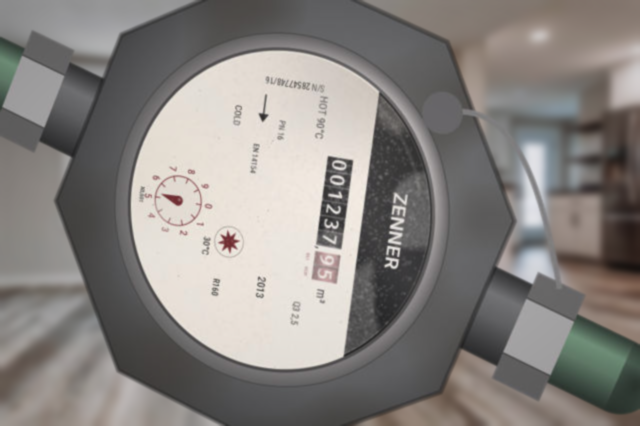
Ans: **1237.955** m³
